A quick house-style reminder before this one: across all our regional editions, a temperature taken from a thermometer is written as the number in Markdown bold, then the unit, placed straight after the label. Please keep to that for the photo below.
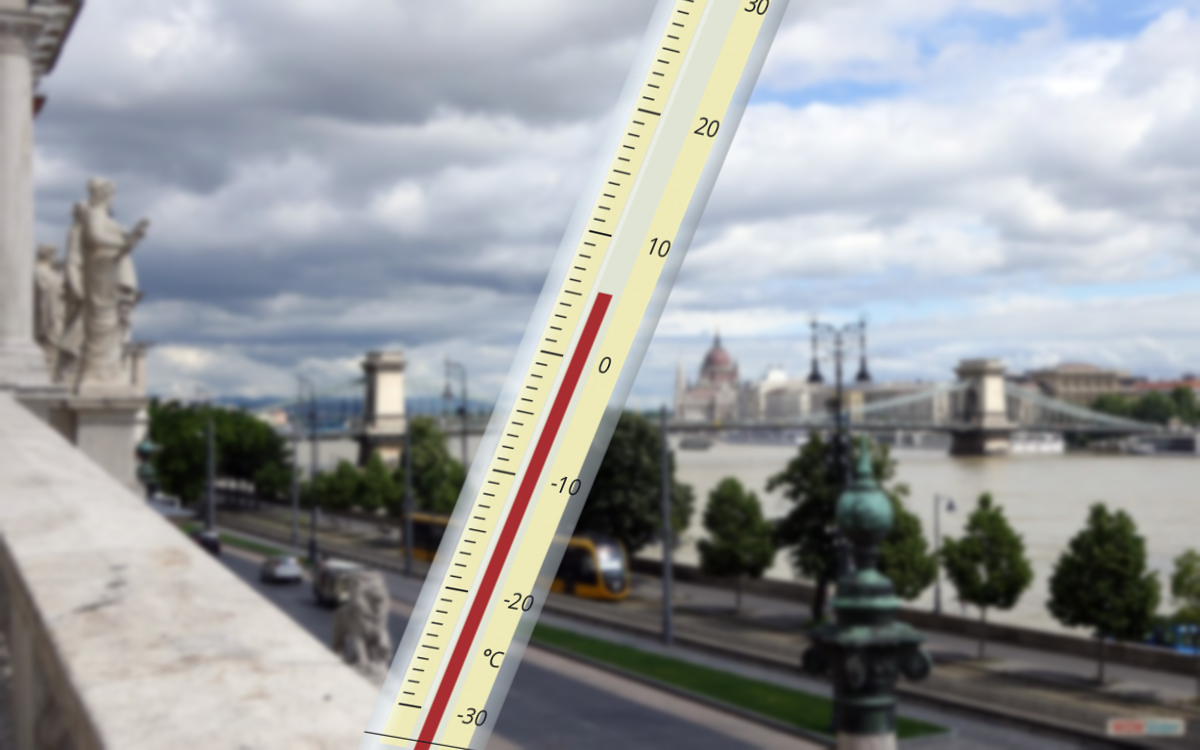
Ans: **5.5** °C
